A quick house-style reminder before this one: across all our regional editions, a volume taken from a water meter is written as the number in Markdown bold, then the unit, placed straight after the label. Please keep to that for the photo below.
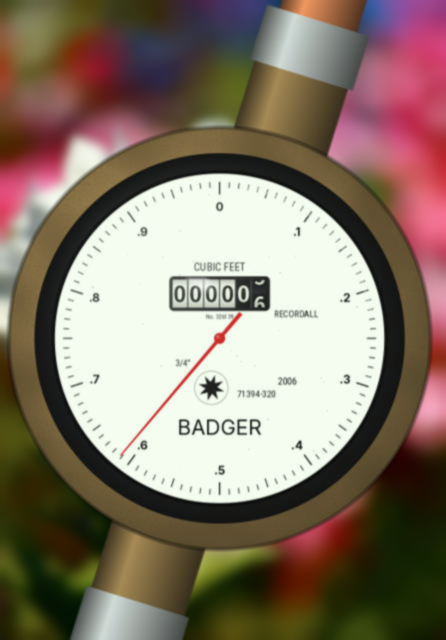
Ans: **5.61** ft³
